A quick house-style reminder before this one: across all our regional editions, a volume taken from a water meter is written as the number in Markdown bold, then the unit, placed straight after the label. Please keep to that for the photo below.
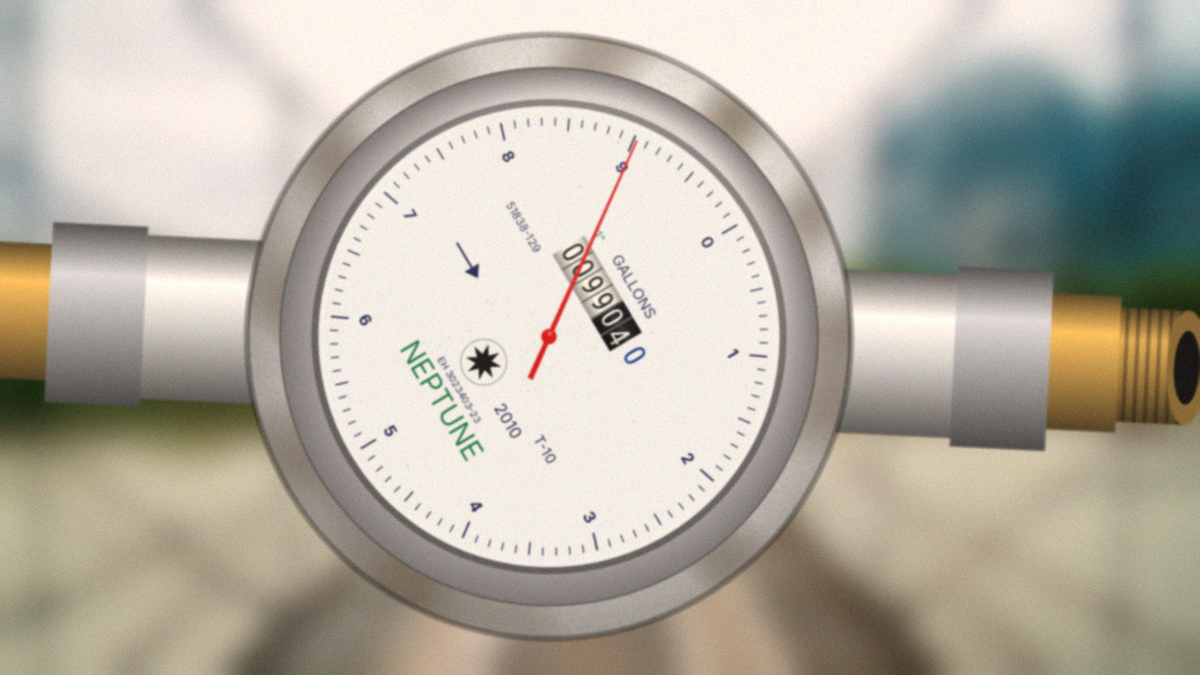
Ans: **99039.0** gal
